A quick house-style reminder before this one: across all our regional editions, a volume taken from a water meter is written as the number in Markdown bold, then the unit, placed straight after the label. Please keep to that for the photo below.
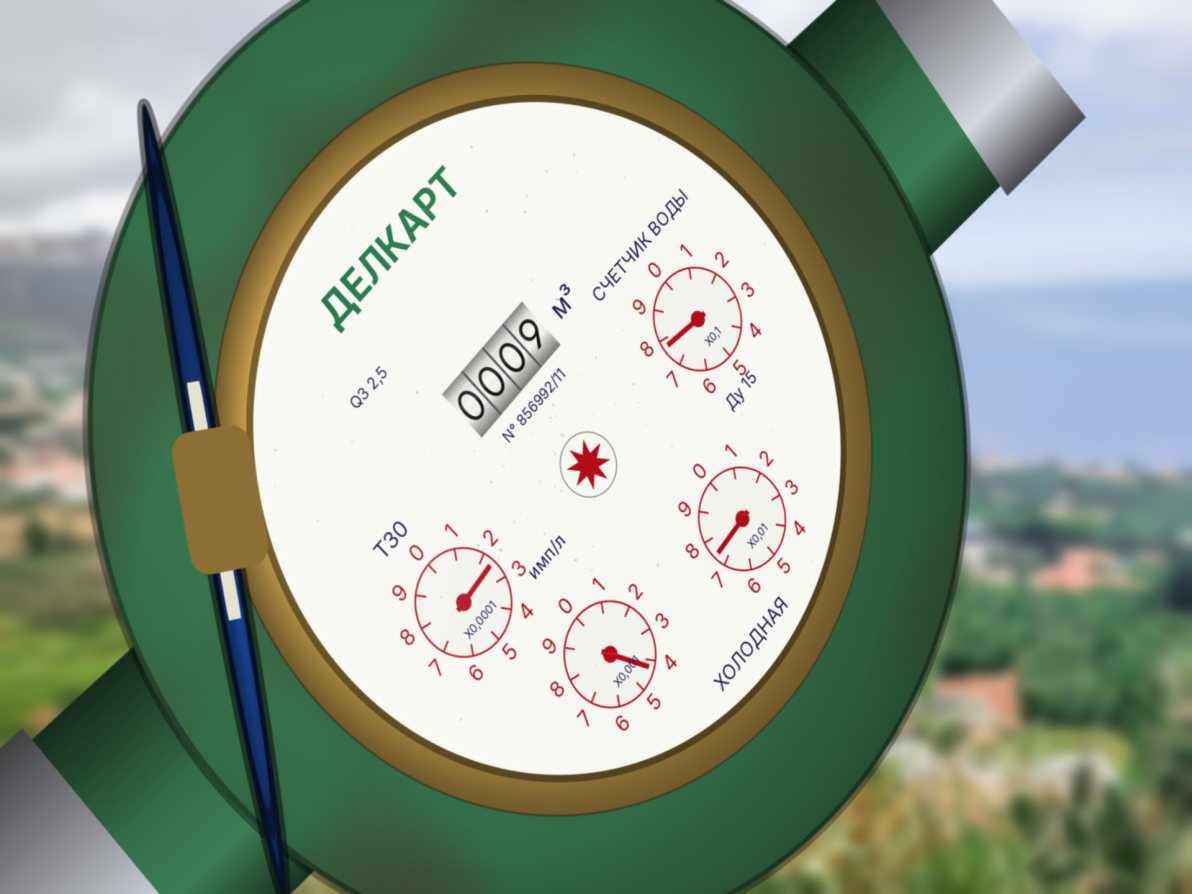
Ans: **9.7742** m³
